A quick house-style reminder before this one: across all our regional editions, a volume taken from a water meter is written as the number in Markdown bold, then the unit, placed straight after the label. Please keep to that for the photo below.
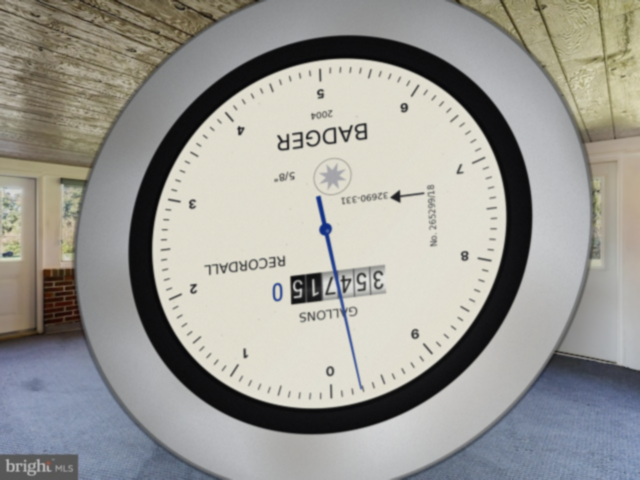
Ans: **3547149.7** gal
